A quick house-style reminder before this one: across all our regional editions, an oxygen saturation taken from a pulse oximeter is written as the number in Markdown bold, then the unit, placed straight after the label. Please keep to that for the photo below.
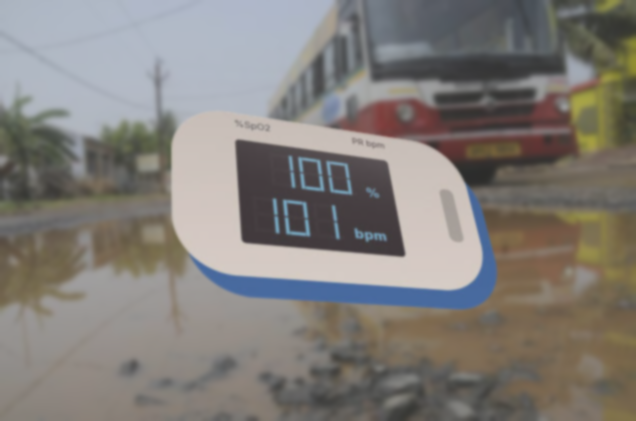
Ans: **100** %
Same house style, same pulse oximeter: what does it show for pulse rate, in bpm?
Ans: **101** bpm
